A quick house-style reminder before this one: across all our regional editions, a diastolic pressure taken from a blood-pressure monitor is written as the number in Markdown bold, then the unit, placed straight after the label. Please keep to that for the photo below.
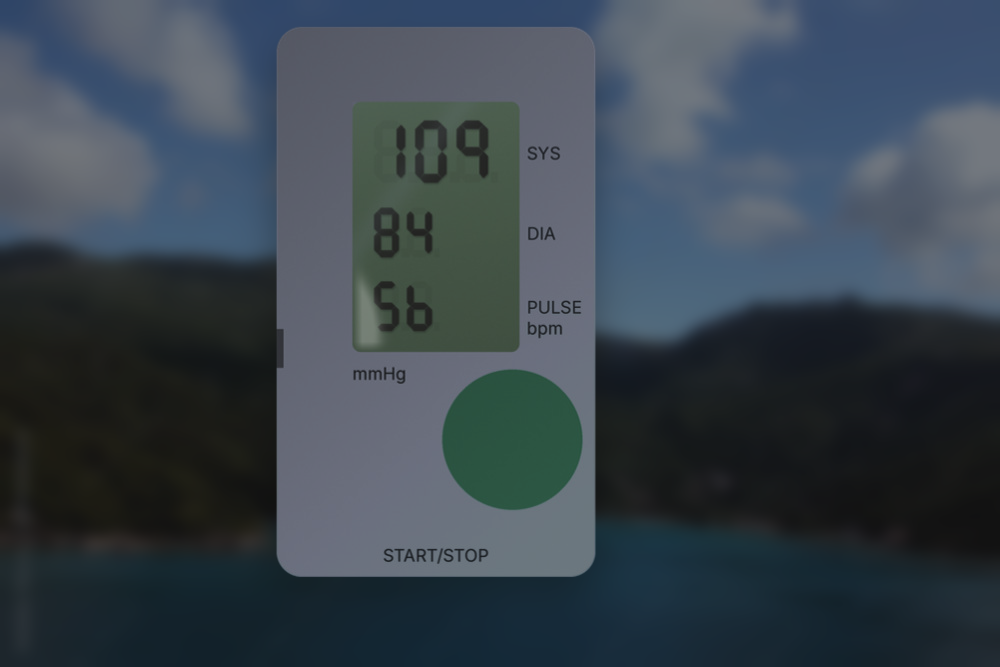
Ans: **84** mmHg
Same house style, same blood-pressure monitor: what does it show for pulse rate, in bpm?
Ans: **56** bpm
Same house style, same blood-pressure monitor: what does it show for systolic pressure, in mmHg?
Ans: **109** mmHg
